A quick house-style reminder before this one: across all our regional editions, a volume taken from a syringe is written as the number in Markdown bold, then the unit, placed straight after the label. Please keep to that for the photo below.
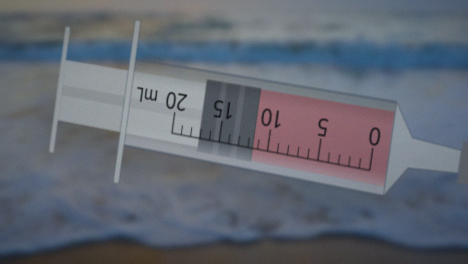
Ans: **11.5** mL
